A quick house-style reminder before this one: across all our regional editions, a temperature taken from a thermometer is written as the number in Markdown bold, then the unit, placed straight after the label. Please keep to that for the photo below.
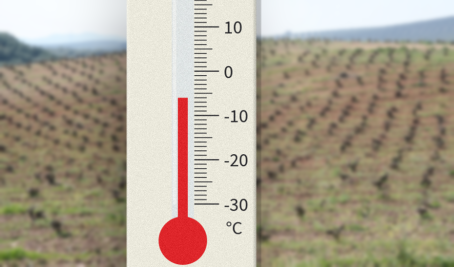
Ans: **-6** °C
